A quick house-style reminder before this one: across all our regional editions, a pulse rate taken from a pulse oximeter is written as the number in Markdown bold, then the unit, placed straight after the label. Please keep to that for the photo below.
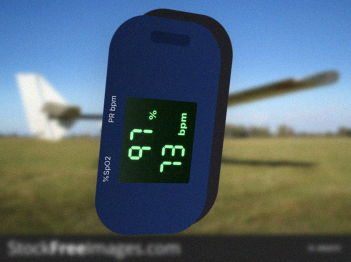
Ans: **73** bpm
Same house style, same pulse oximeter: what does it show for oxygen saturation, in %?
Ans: **97** %
